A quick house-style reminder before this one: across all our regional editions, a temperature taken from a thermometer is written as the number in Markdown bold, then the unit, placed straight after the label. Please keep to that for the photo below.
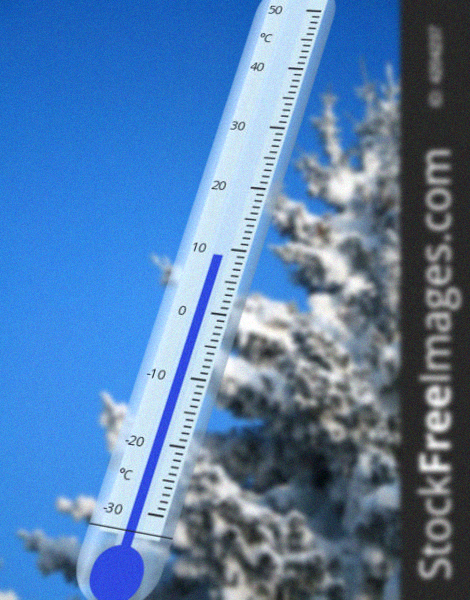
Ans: **9** °C
